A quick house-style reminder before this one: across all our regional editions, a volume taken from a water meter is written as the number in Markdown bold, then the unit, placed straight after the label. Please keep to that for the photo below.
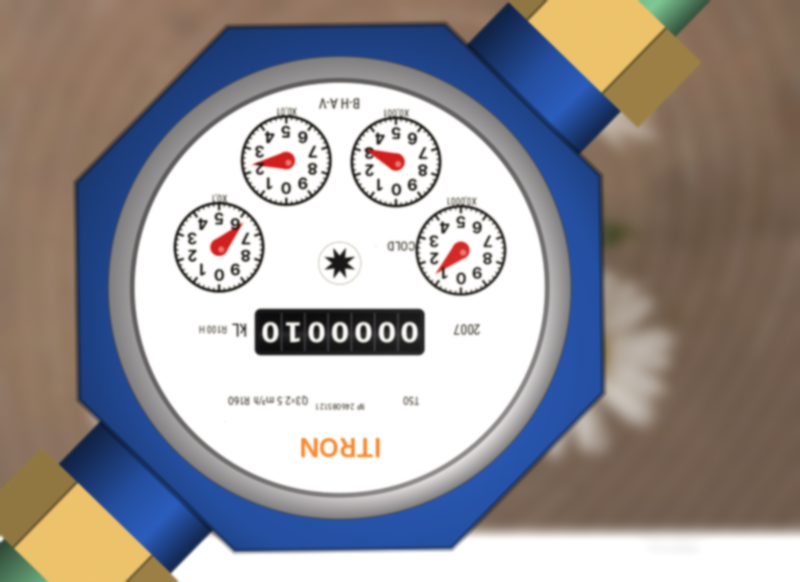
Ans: **10.6231** kL
